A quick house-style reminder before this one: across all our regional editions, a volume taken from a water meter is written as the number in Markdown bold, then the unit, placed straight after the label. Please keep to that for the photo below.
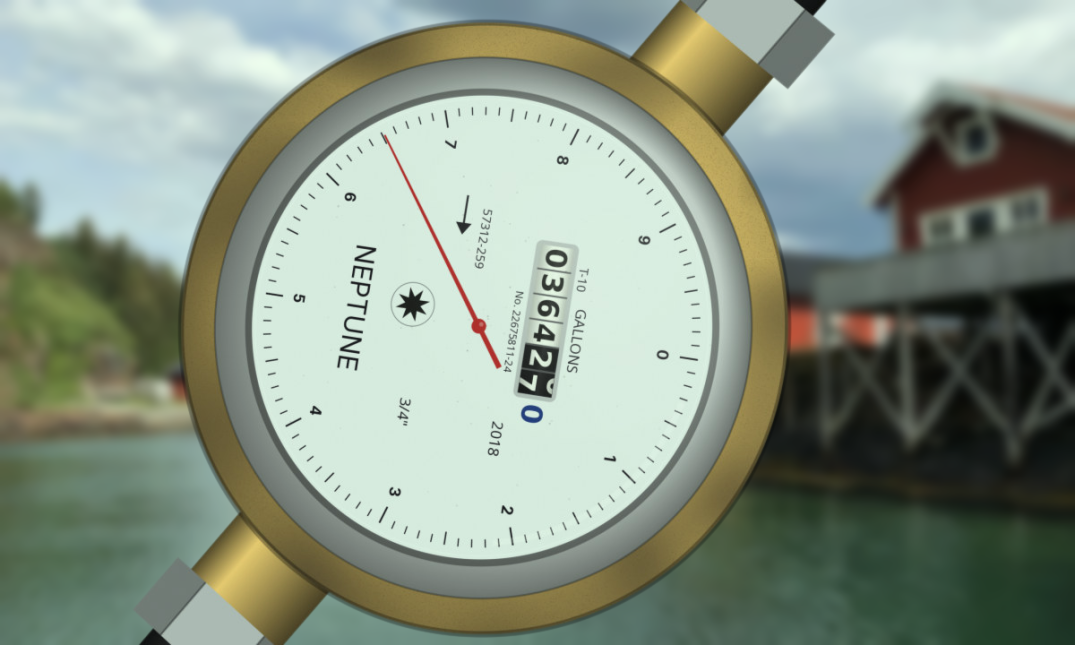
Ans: **364266.5** gal
